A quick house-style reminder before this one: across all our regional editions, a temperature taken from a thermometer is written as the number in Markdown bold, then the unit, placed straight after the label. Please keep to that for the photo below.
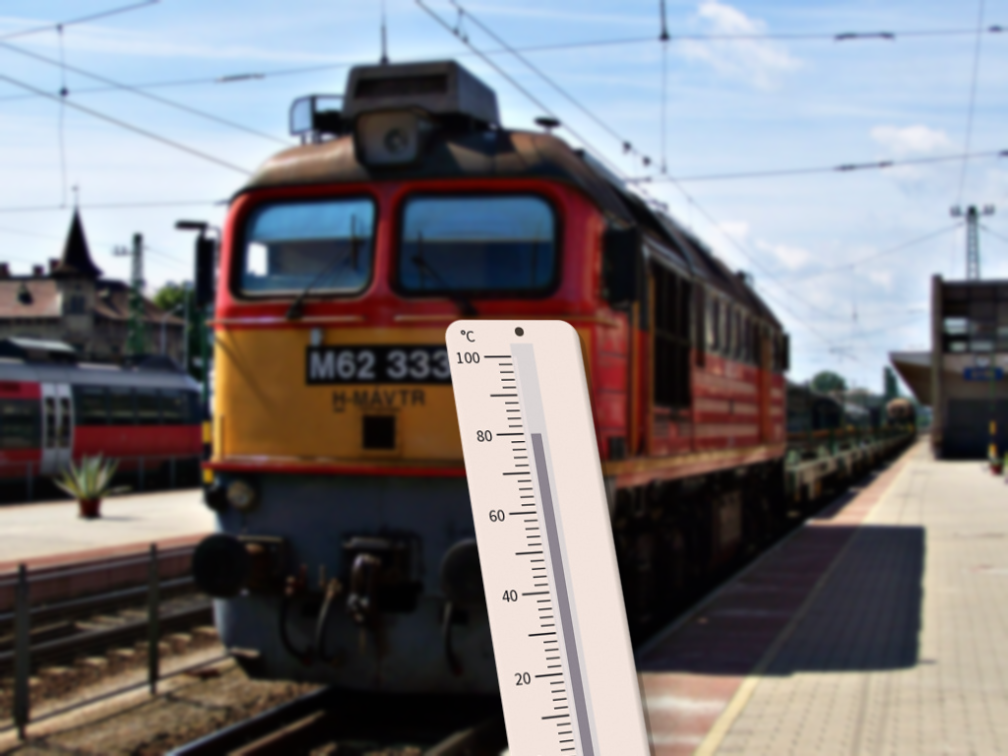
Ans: **80** °C
